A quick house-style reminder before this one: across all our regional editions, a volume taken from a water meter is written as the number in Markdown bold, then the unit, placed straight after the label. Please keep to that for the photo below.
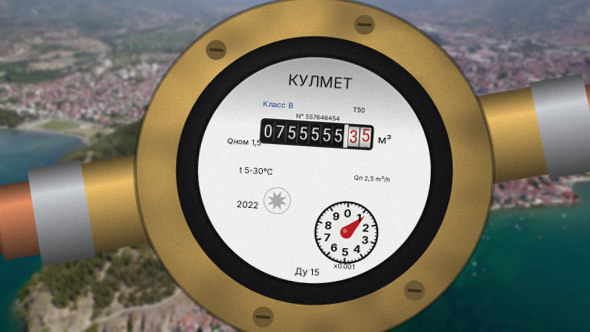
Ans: **755555.351** m³
